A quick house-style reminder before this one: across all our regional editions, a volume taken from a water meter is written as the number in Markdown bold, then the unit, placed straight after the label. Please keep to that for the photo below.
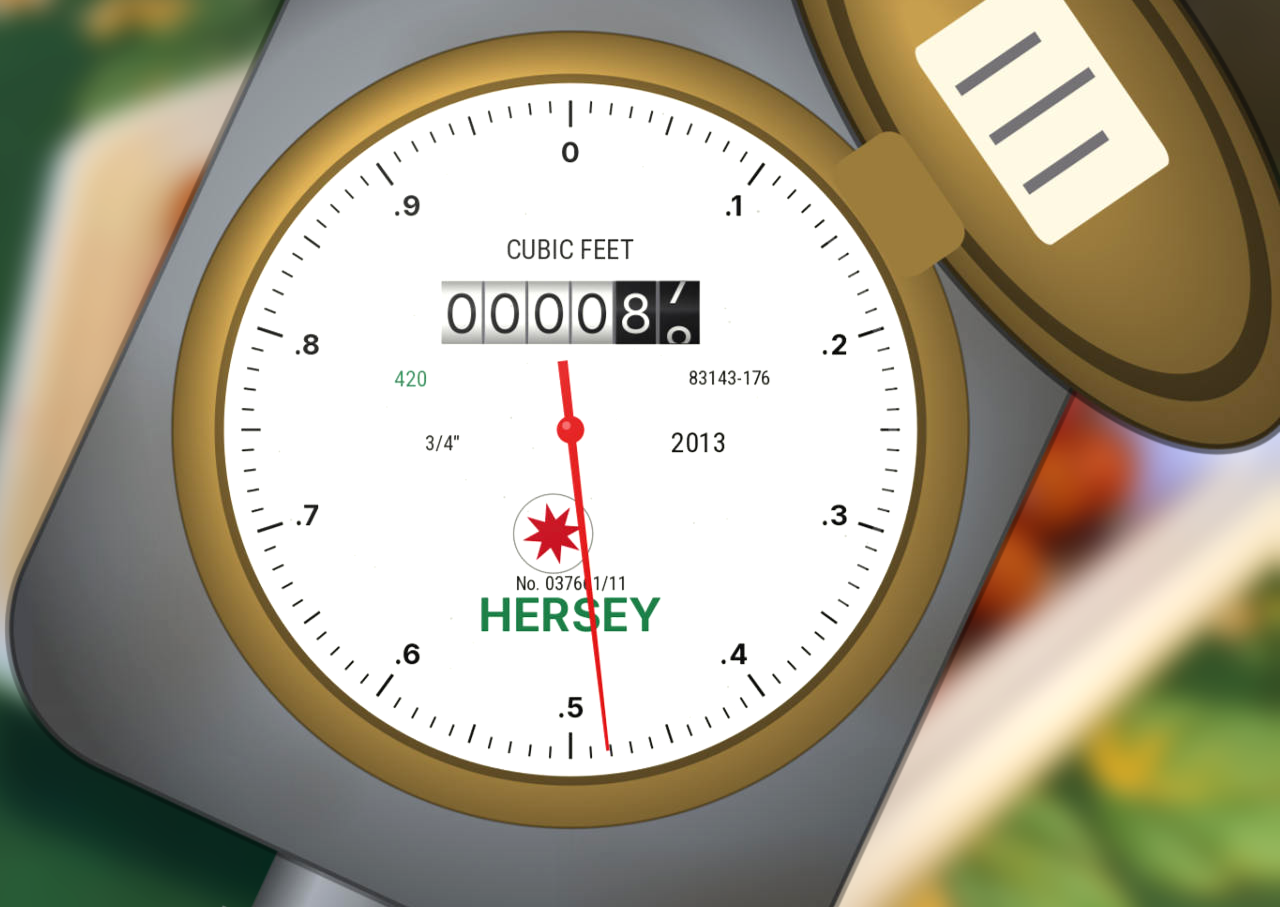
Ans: **87.48** ft³
